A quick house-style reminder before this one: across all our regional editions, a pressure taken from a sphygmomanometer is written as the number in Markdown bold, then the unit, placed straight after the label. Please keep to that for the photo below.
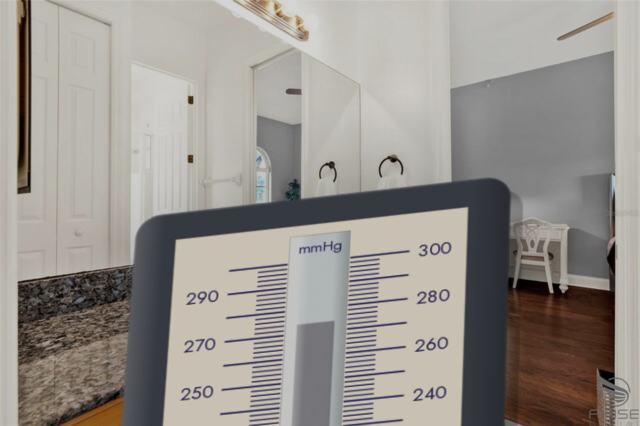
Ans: **274** mmHg
